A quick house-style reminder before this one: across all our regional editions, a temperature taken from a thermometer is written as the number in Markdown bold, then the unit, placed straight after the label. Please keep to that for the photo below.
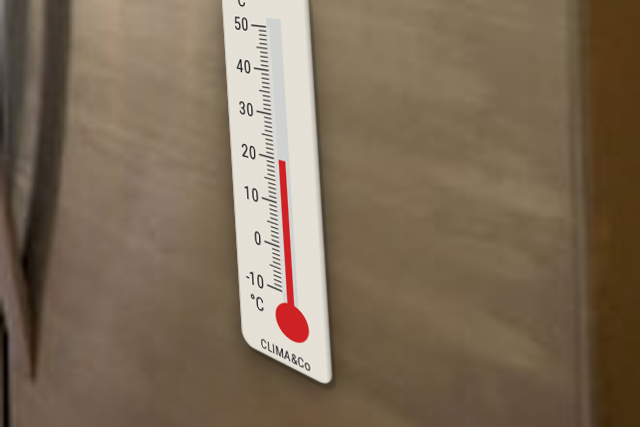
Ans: **20** °C
